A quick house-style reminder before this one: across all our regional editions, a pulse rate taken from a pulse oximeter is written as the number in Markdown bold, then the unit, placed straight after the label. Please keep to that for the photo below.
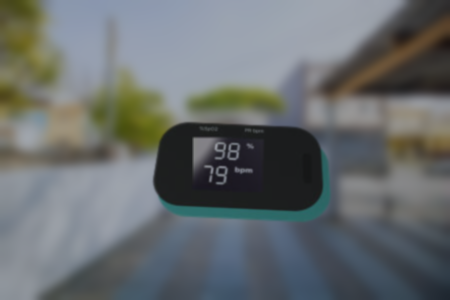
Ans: **79** bpm
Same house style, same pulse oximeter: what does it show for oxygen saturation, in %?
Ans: **98** %
